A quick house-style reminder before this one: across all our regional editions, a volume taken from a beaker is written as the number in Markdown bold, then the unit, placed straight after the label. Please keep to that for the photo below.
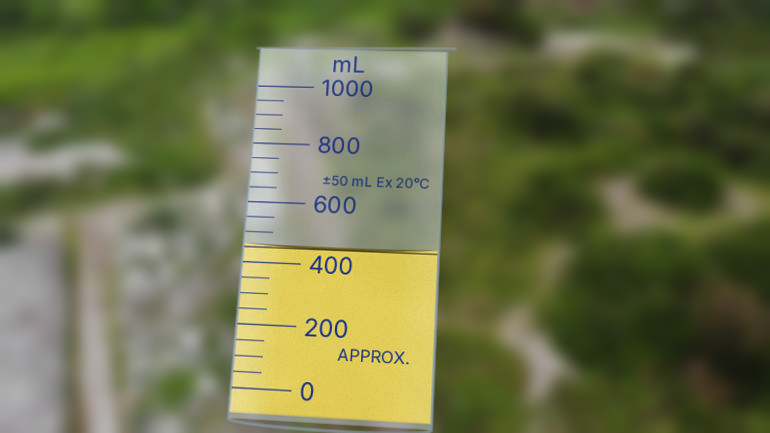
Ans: **450** mL
